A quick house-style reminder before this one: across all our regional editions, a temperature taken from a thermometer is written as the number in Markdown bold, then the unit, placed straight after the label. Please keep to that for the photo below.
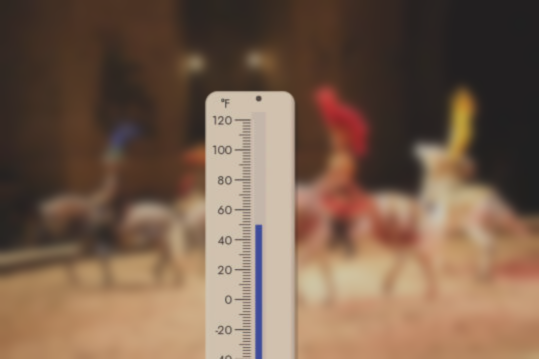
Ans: **50** °F
